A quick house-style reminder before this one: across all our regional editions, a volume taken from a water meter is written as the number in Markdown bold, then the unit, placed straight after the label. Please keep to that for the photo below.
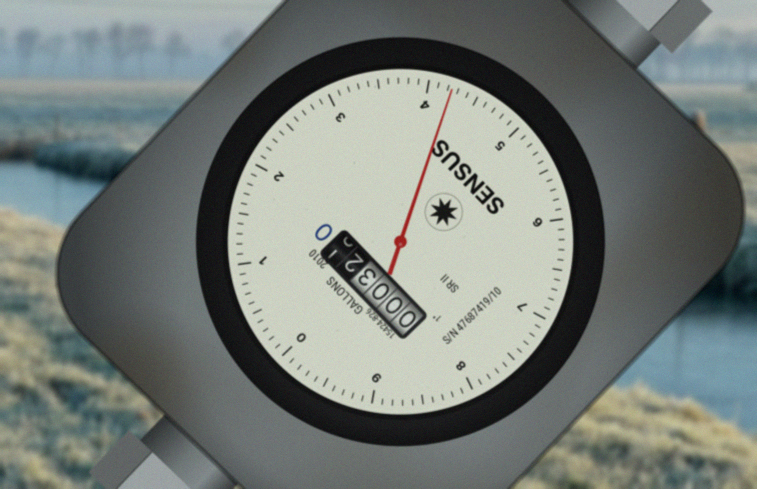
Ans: **3214.2** gal
